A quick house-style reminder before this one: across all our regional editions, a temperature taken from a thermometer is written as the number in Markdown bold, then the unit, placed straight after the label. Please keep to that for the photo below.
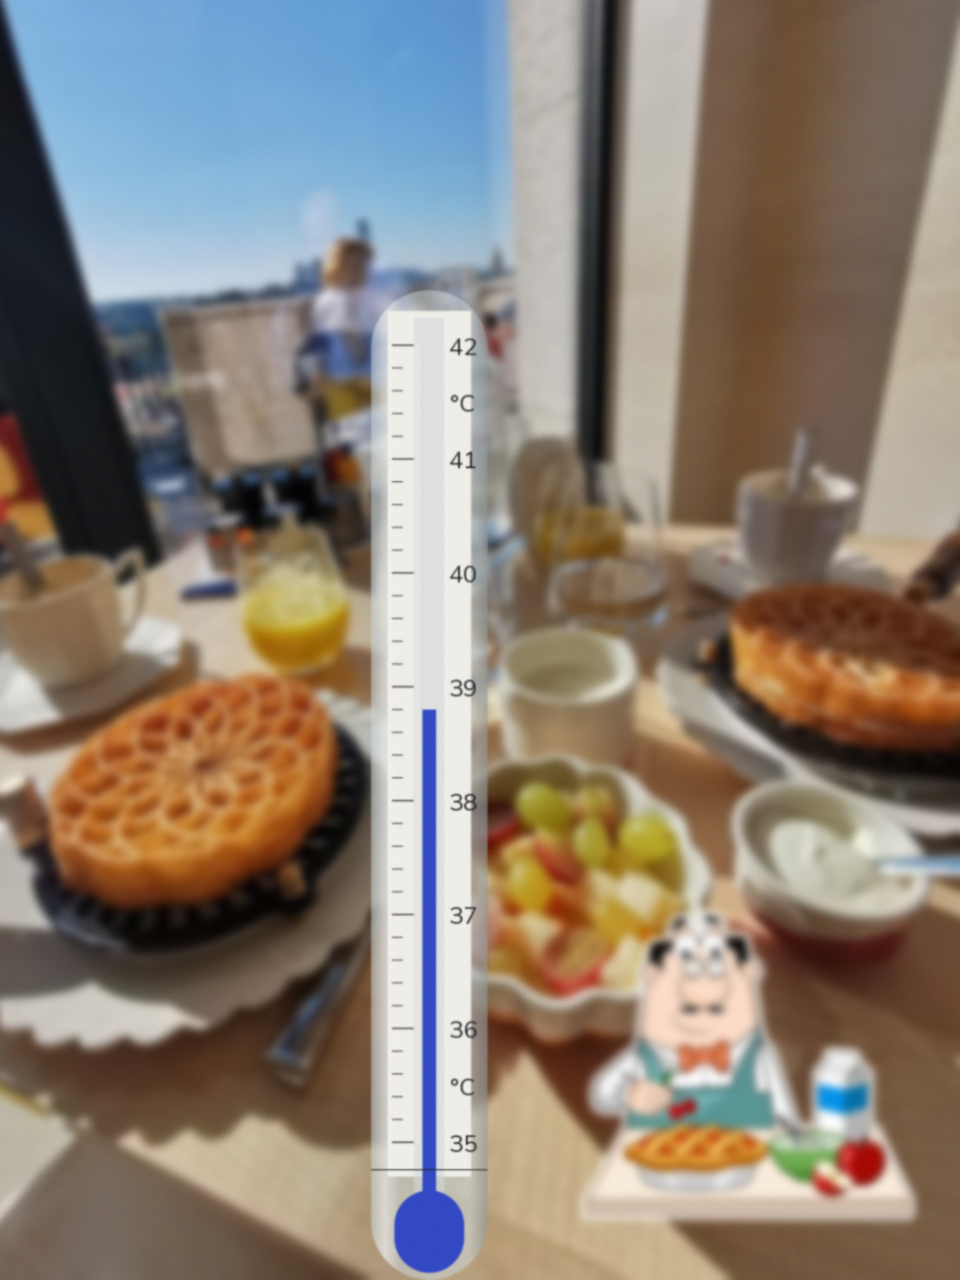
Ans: **38.8** °C
